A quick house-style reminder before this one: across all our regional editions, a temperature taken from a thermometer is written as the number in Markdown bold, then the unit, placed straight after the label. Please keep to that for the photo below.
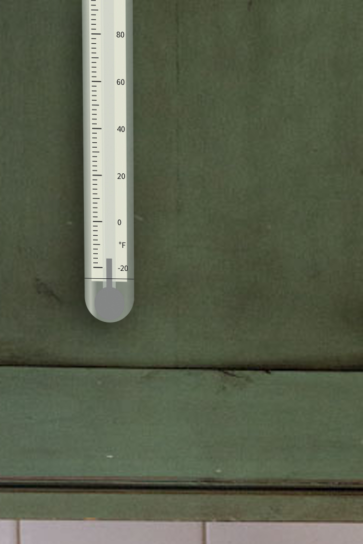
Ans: **-16** °F
